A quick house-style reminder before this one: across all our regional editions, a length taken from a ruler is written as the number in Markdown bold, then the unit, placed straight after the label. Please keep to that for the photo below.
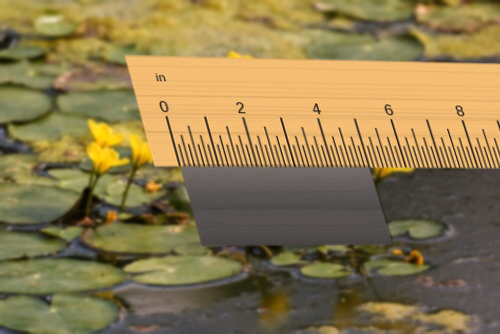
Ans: **5** in
